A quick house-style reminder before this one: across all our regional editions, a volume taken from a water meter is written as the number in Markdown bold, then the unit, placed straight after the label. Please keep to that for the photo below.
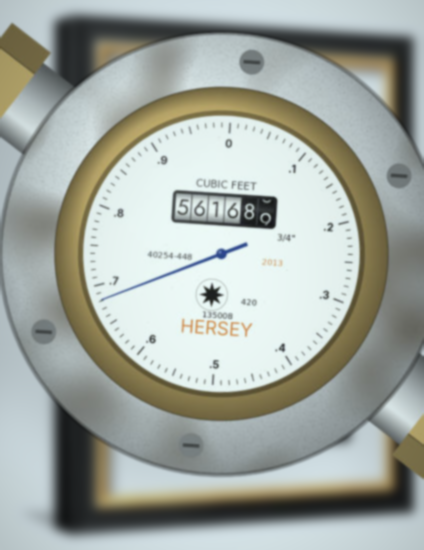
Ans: **561688.68** ft³
